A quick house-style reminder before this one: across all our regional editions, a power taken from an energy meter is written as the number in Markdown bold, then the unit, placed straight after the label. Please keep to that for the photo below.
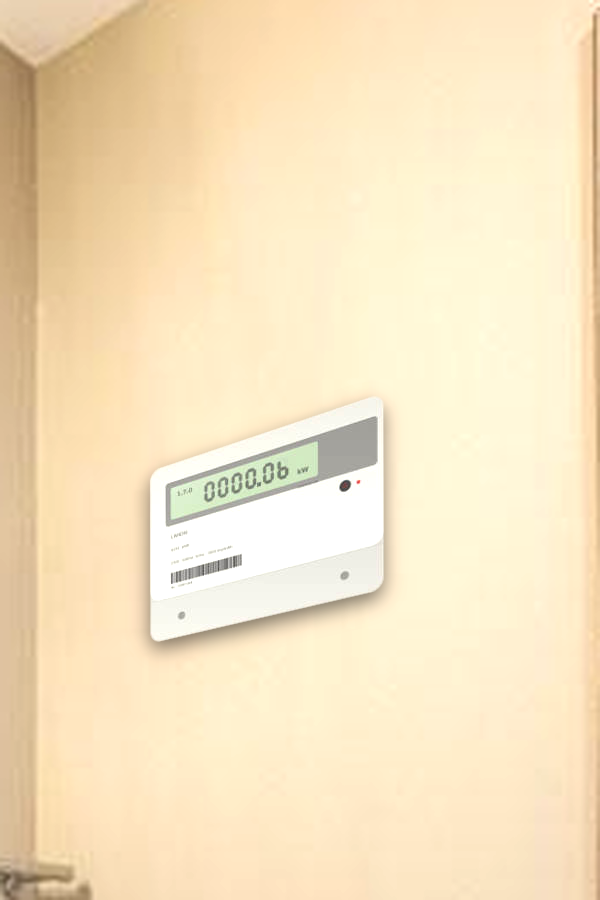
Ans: **0.06** kW
